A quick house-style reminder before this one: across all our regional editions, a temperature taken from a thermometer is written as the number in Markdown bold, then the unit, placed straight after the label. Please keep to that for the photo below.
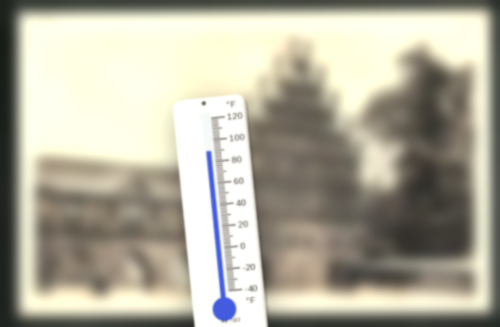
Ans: **90** °F
